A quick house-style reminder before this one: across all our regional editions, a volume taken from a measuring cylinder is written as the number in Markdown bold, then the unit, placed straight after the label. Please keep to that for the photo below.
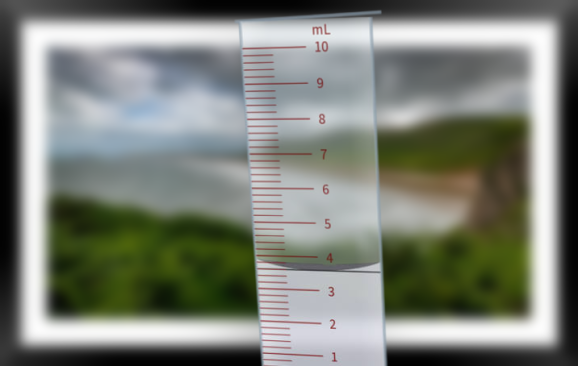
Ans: **3.6** mL
